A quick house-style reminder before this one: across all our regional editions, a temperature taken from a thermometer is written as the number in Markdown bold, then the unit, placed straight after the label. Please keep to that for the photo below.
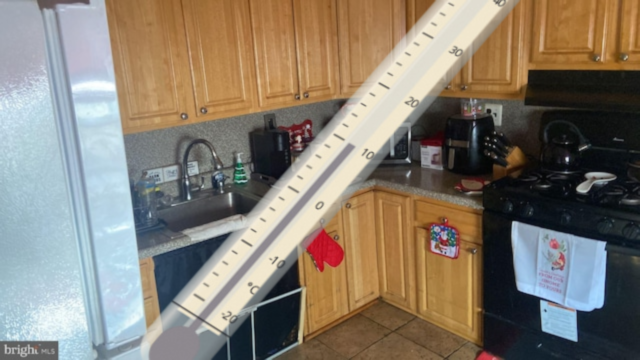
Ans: **10** °C
